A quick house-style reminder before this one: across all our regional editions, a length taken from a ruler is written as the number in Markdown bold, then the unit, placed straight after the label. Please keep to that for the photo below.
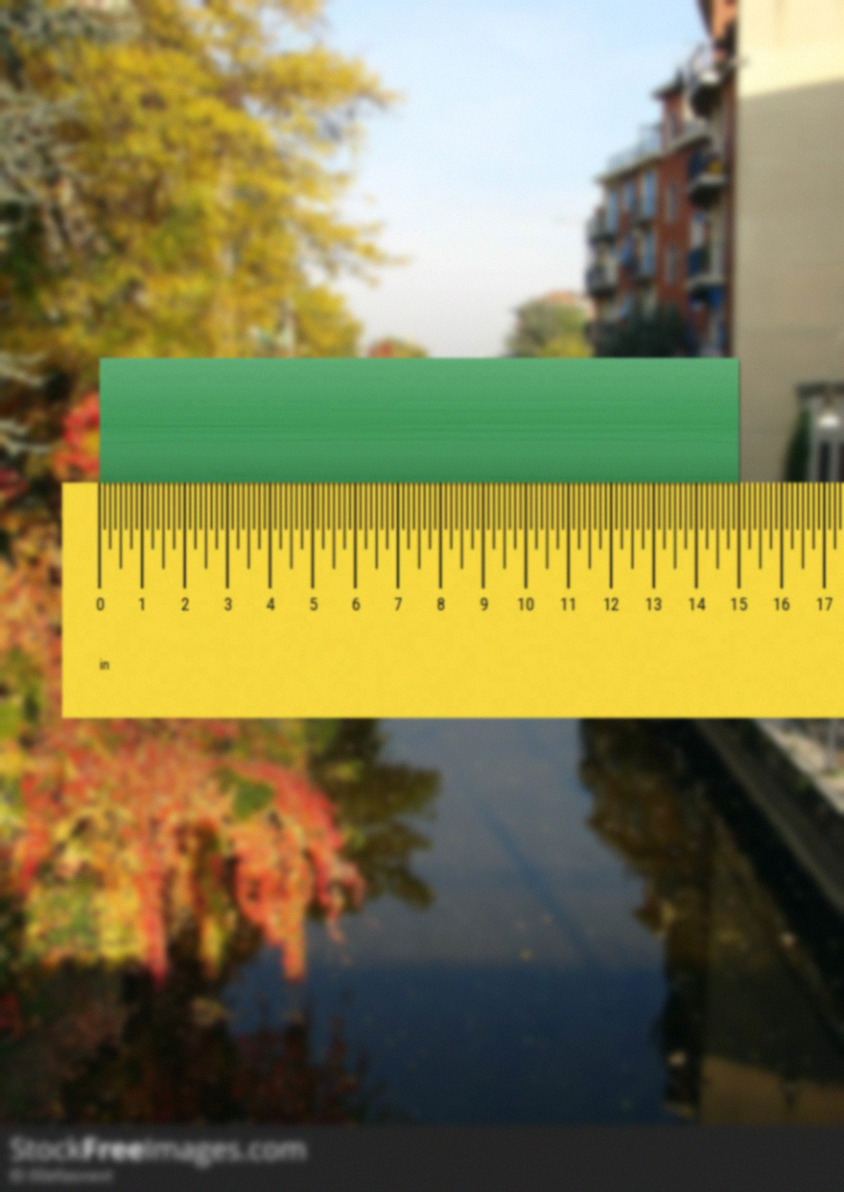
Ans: **15** in
